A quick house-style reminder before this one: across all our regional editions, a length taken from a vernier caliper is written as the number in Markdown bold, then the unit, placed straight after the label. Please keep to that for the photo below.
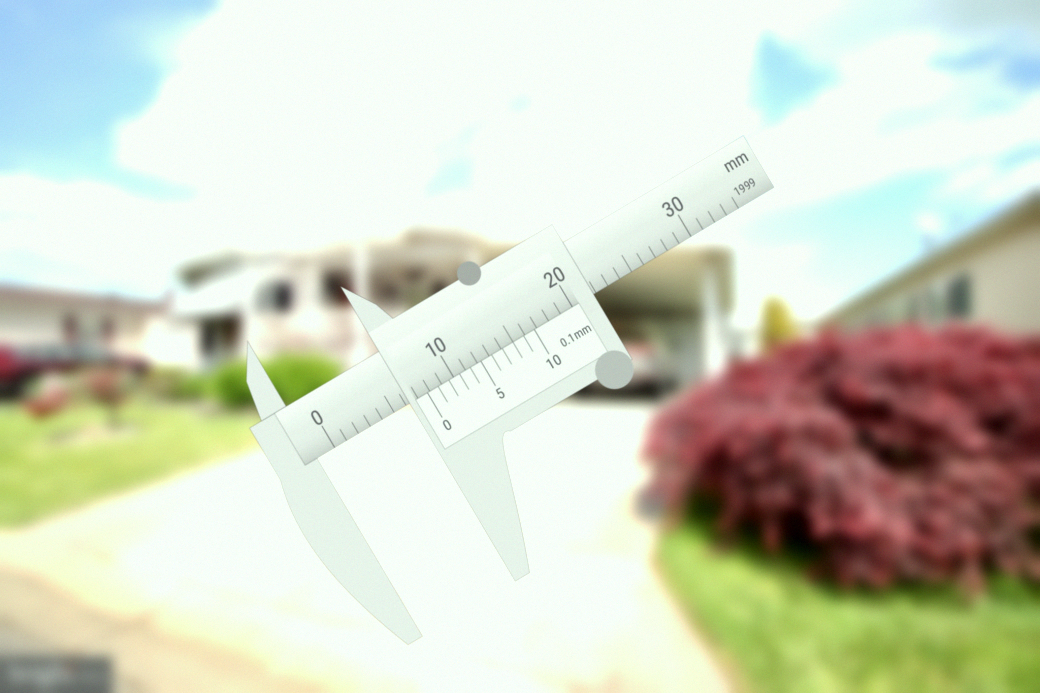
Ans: **7.8** mm
